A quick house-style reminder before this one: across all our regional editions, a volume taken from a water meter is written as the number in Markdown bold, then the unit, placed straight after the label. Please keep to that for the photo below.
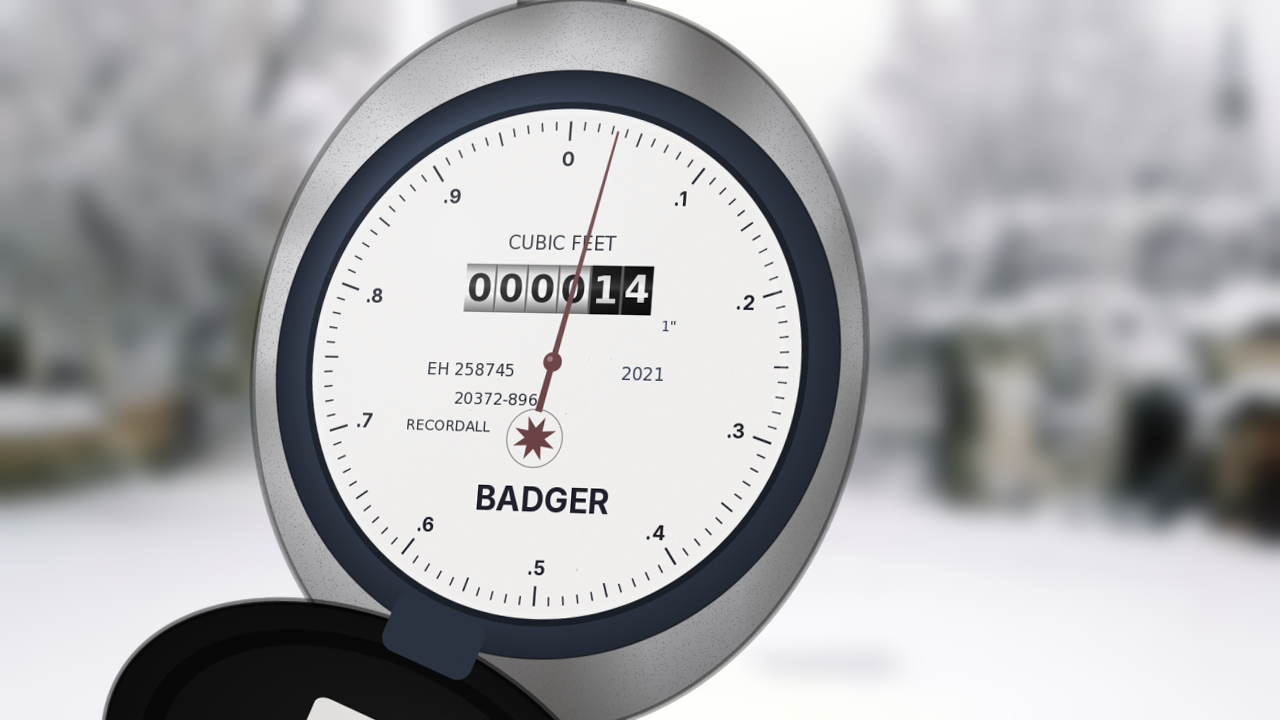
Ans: **14.03** ft³
